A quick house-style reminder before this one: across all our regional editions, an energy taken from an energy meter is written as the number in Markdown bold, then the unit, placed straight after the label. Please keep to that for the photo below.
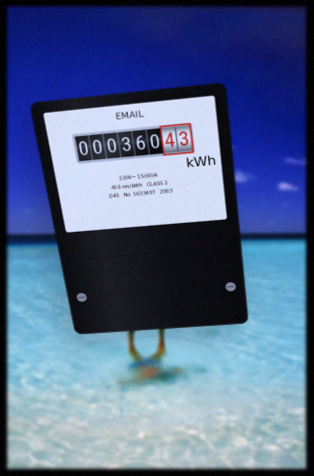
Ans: **360.43** kWh
